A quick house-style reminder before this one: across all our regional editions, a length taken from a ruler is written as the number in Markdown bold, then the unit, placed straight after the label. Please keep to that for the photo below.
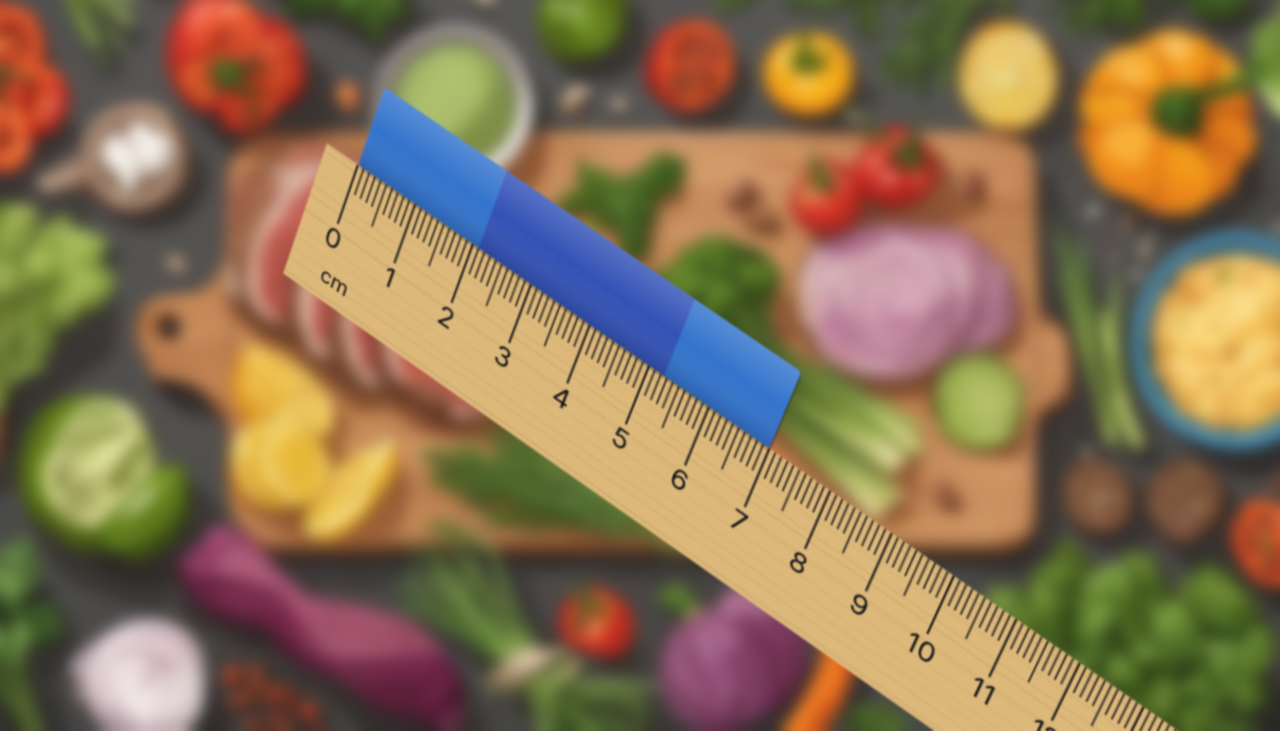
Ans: **7** cm
